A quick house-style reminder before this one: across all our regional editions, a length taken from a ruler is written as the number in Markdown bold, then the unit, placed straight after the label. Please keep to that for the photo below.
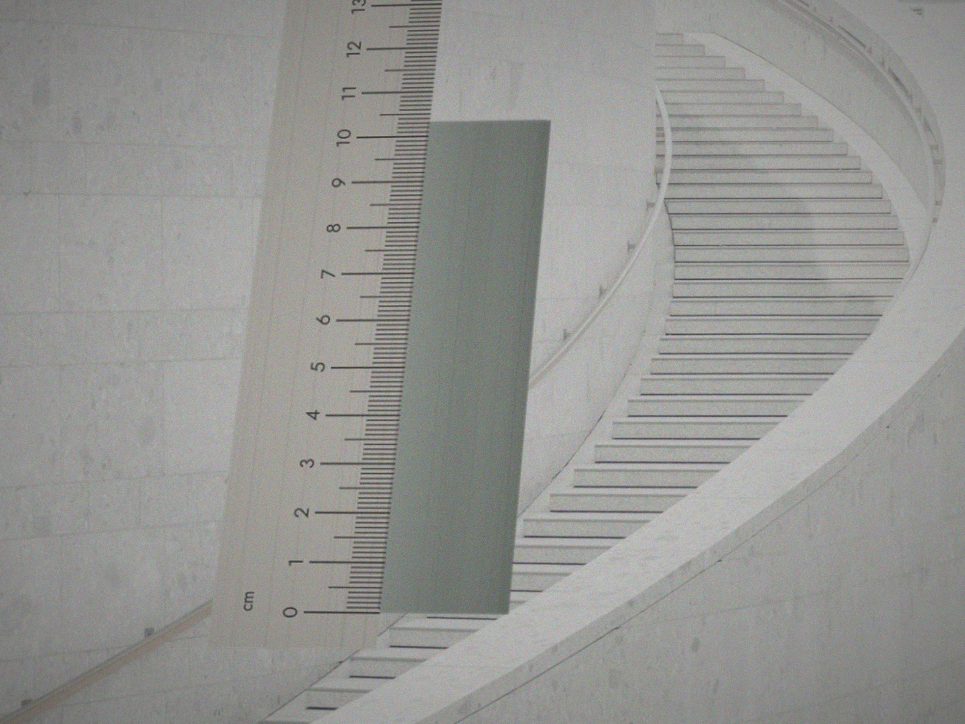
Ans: **10.3** cm
